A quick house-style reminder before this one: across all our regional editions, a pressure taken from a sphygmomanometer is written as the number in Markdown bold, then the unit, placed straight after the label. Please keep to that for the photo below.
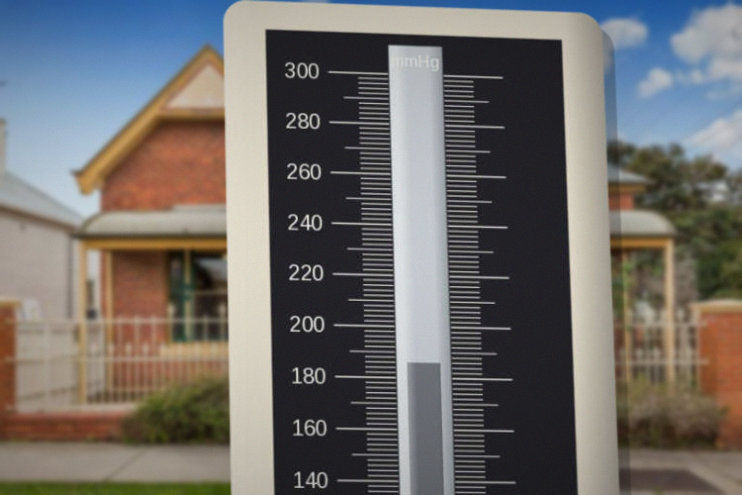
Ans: **186** mmHg
